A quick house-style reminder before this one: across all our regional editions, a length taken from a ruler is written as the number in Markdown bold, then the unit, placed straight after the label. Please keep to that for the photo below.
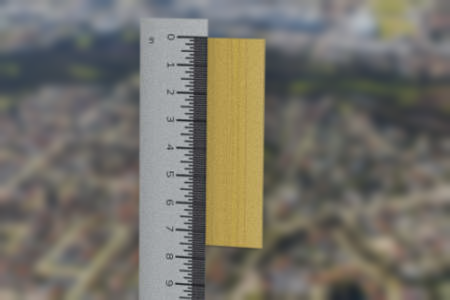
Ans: **7.5** in
